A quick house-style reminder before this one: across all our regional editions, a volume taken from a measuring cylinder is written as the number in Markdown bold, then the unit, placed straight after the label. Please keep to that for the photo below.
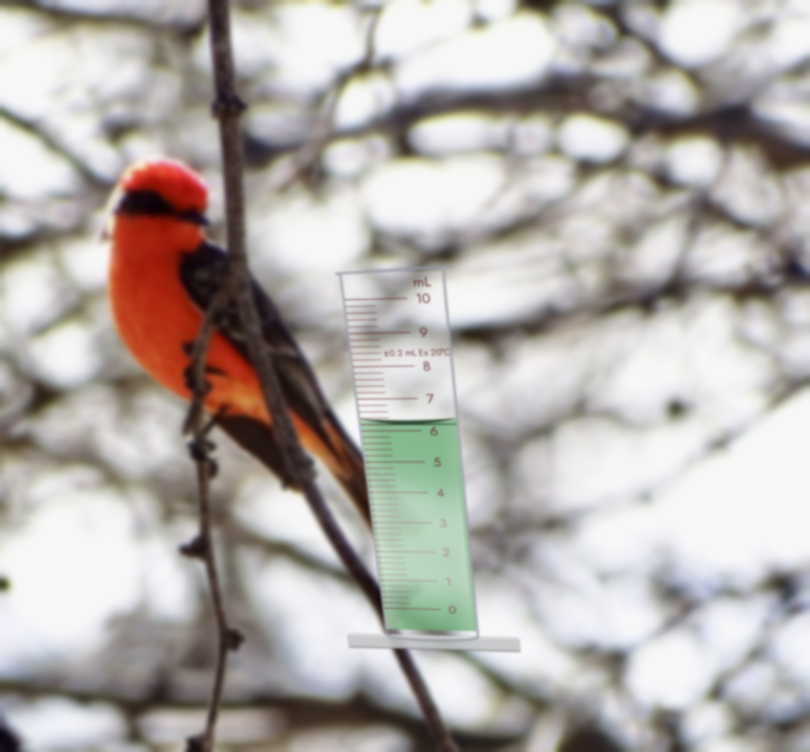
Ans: **6.2** mL
